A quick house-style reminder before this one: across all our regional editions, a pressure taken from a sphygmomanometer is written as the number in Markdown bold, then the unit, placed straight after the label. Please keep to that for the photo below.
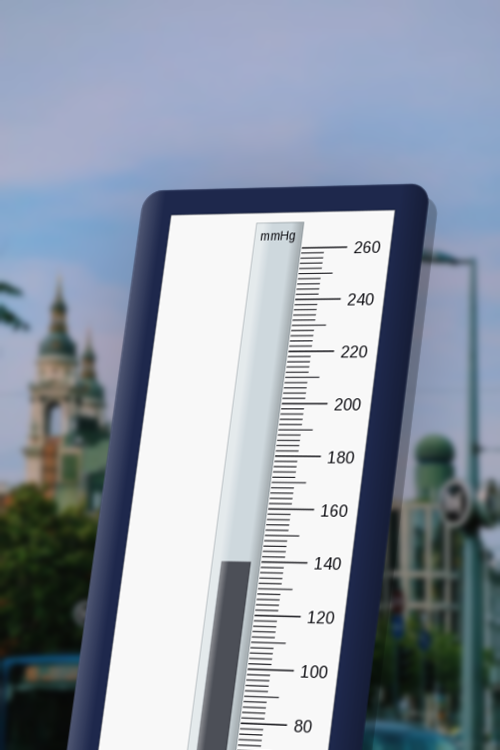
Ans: **140** mmHg
